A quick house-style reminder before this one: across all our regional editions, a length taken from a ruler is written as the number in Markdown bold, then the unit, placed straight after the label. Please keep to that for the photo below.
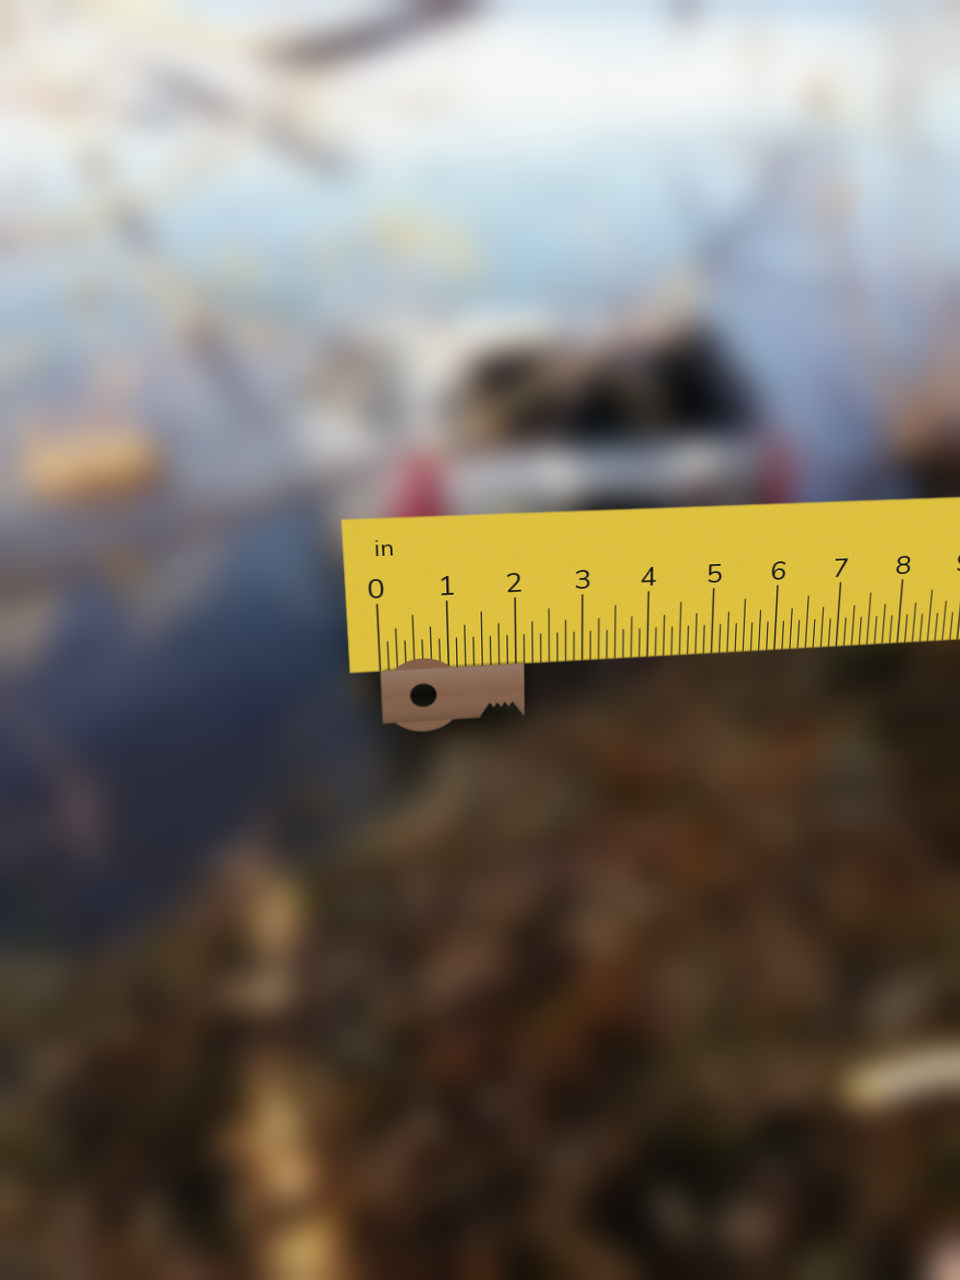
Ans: **2.125** in
